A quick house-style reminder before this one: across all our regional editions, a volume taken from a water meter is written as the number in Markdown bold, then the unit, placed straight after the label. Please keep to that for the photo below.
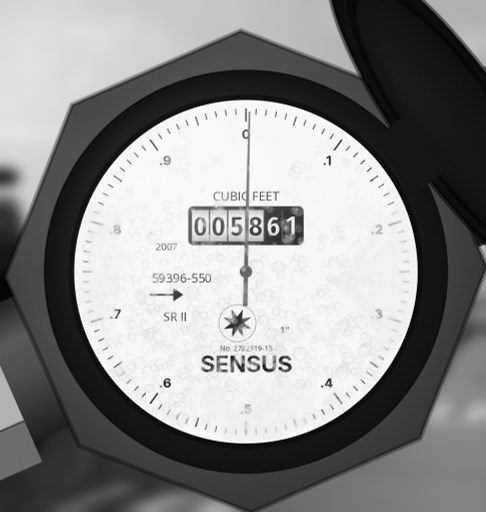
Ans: **5861.00** ft³
